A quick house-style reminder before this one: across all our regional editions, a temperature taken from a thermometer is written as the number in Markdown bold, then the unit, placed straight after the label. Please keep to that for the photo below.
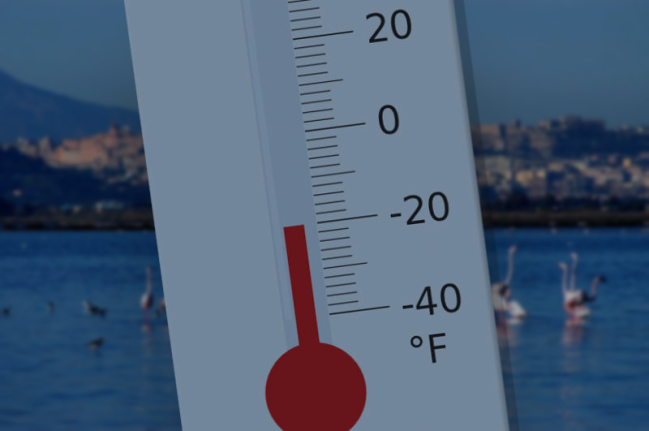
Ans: **-20** °F
